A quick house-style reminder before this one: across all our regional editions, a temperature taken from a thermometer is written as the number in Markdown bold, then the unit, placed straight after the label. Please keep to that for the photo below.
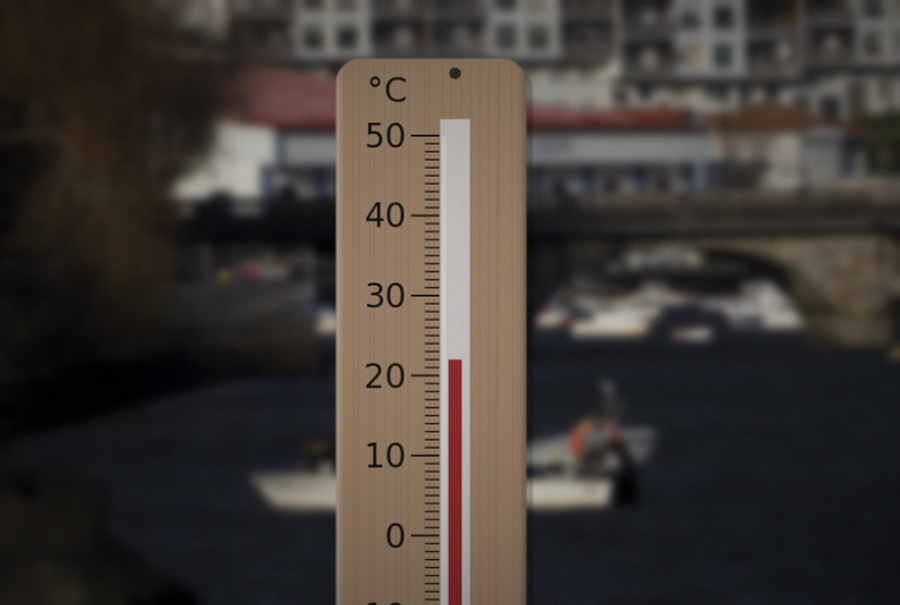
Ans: **22** °C
